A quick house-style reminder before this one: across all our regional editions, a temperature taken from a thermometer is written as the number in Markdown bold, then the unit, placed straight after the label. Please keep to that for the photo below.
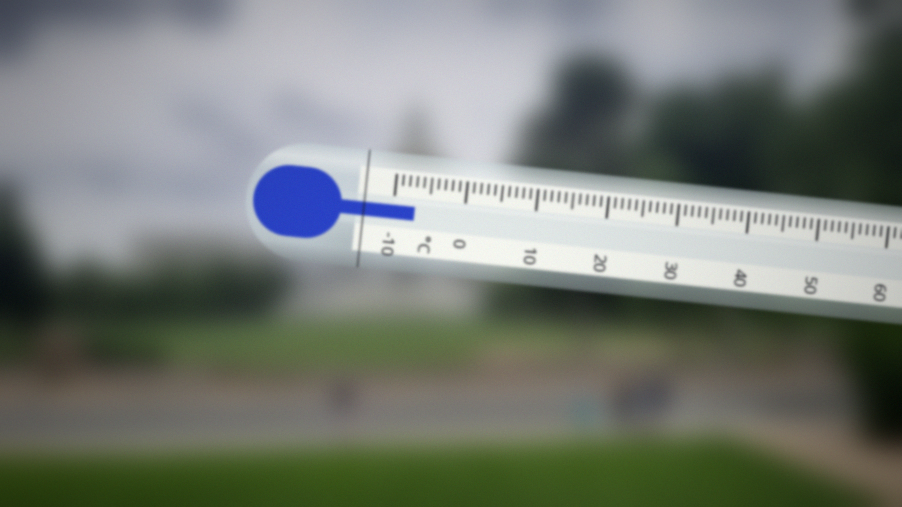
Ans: **-7** °C
